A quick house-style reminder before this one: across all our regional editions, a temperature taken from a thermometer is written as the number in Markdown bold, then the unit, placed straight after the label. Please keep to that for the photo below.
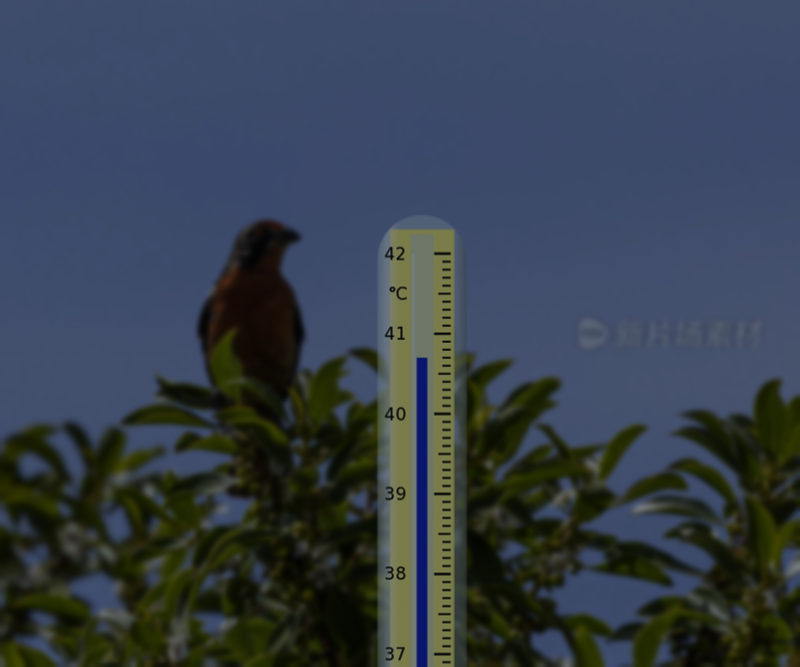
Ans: **40.7** °C
